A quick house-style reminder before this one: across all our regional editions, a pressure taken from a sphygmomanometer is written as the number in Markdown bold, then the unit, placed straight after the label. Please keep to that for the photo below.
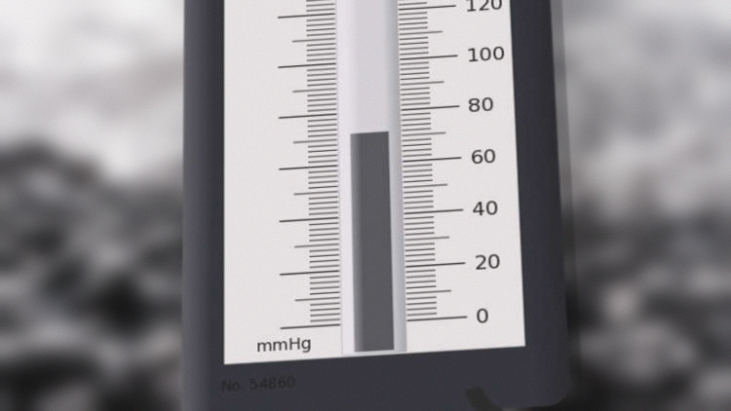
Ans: **72** mmHg
